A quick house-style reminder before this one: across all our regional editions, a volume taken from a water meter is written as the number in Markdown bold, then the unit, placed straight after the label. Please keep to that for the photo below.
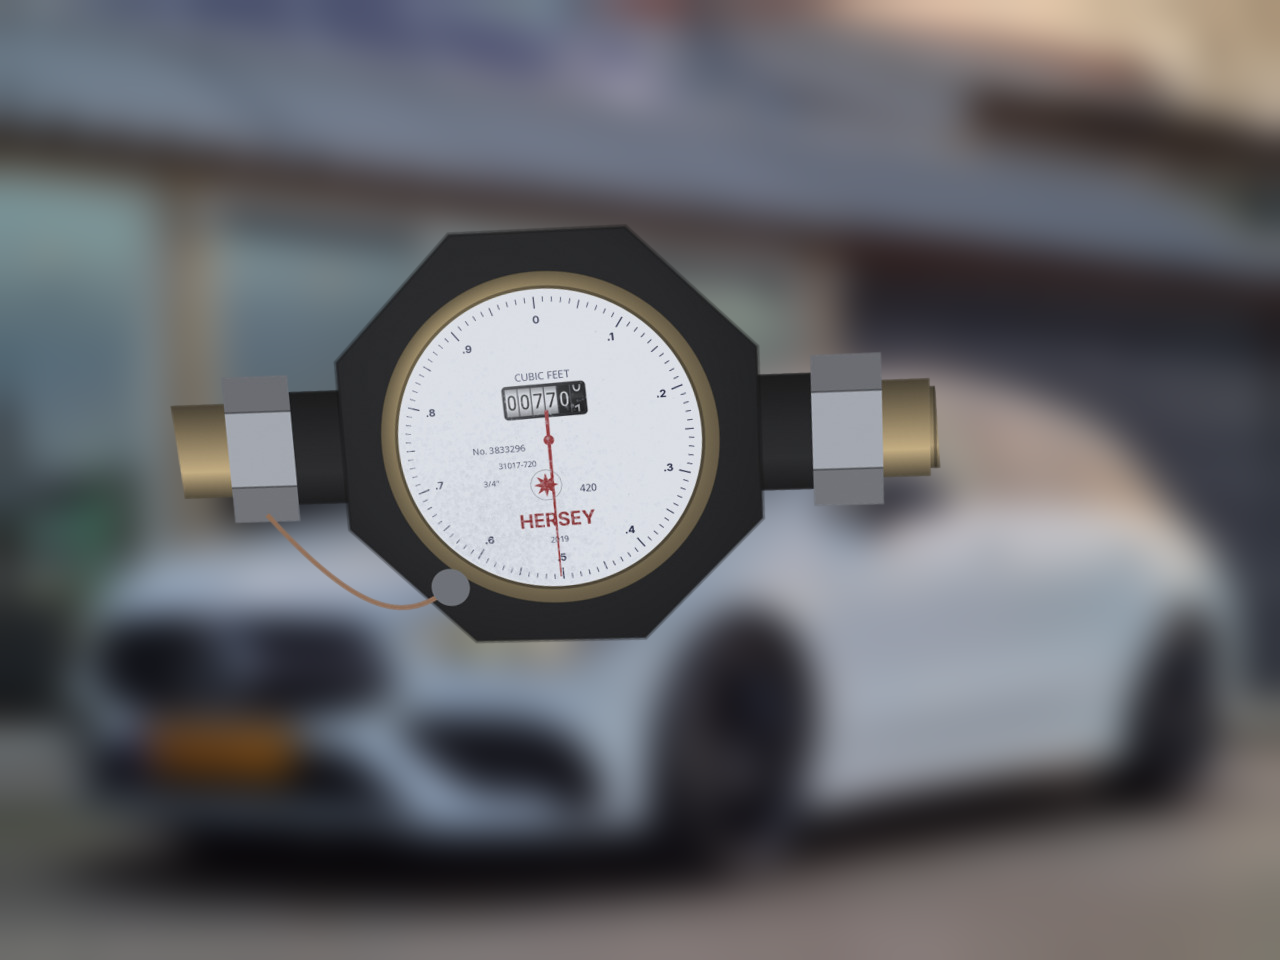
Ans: **7700.50** ft³
